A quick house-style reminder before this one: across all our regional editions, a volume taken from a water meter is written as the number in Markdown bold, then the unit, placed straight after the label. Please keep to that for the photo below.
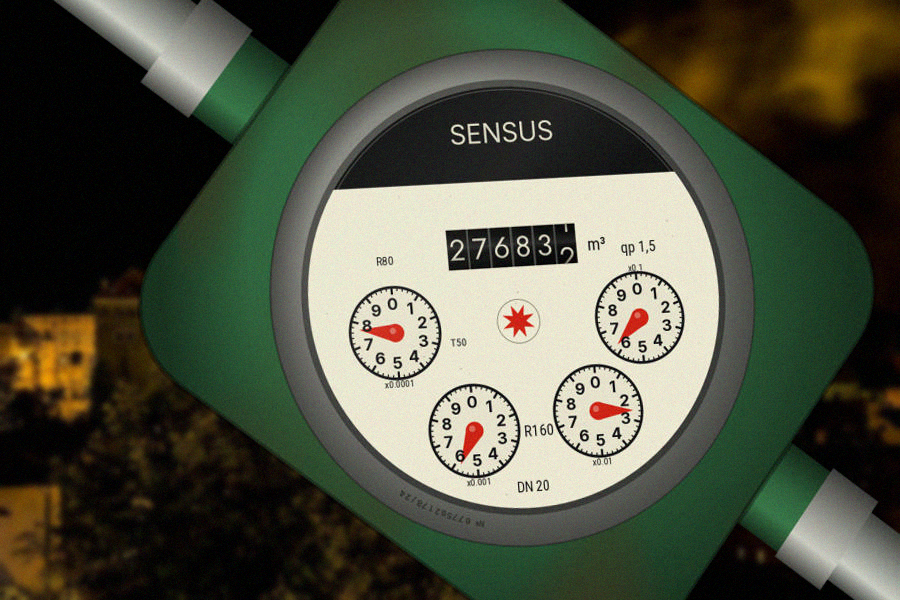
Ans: **276831.6257** m³
